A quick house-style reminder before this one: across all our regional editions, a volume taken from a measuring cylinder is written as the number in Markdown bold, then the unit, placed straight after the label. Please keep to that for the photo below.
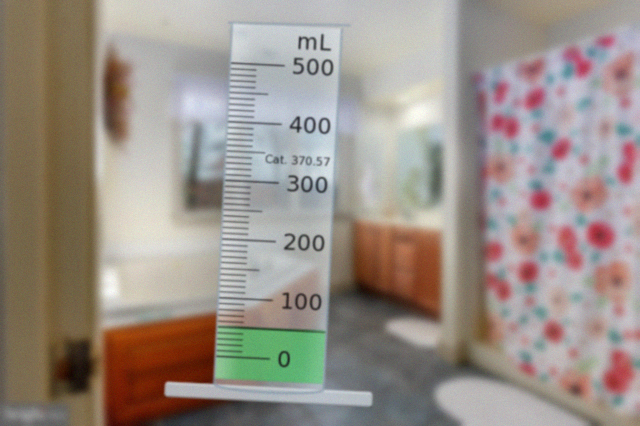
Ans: **50** mL
